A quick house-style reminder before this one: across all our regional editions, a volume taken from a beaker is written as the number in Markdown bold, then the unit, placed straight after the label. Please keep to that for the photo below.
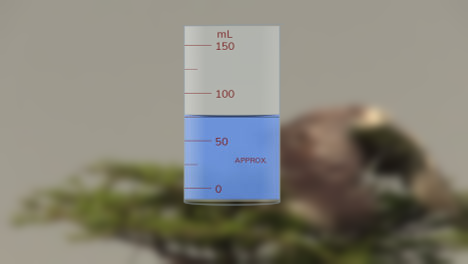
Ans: **75** mL
